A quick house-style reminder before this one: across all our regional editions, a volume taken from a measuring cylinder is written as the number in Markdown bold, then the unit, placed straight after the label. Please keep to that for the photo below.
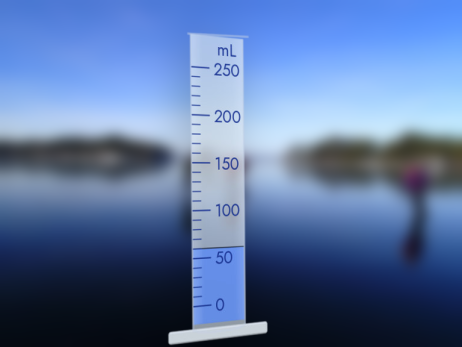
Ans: **60** mL
